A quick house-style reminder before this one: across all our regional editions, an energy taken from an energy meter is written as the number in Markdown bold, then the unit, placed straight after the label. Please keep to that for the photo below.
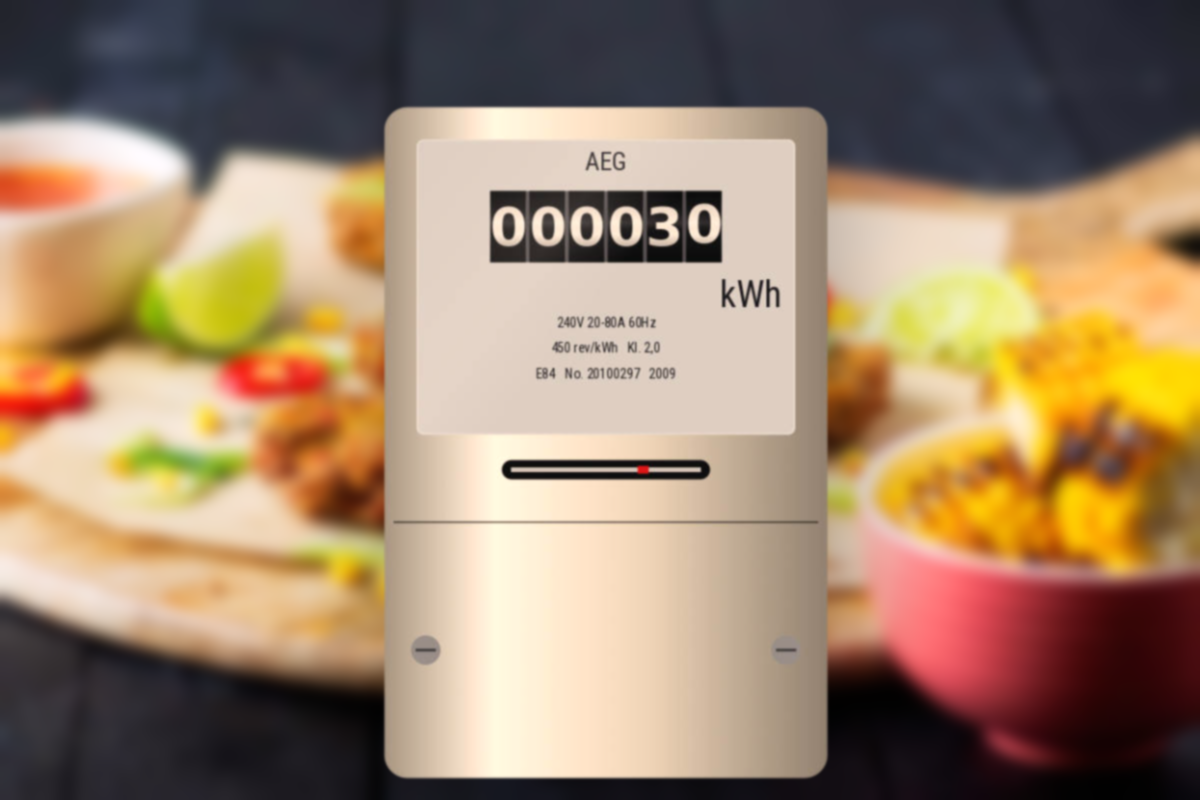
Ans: **30** kWh
